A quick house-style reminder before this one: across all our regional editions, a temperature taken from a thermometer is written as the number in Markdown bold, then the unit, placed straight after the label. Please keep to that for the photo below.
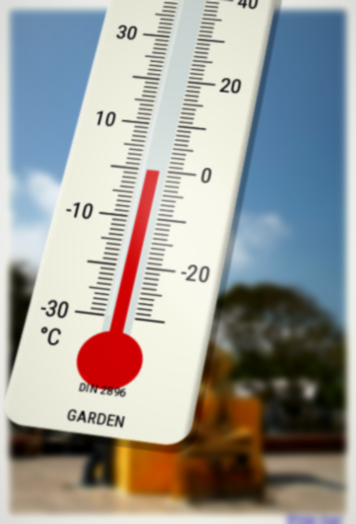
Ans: **0** °C
